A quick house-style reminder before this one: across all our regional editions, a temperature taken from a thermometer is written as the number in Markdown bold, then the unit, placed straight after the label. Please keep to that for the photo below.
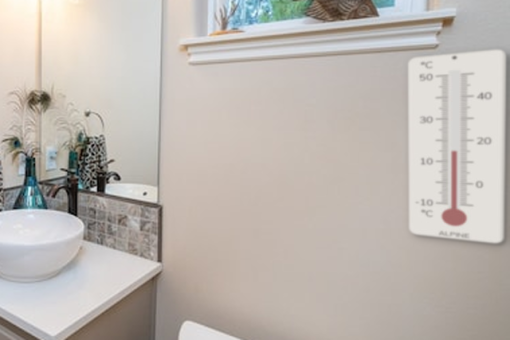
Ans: **15** °C
